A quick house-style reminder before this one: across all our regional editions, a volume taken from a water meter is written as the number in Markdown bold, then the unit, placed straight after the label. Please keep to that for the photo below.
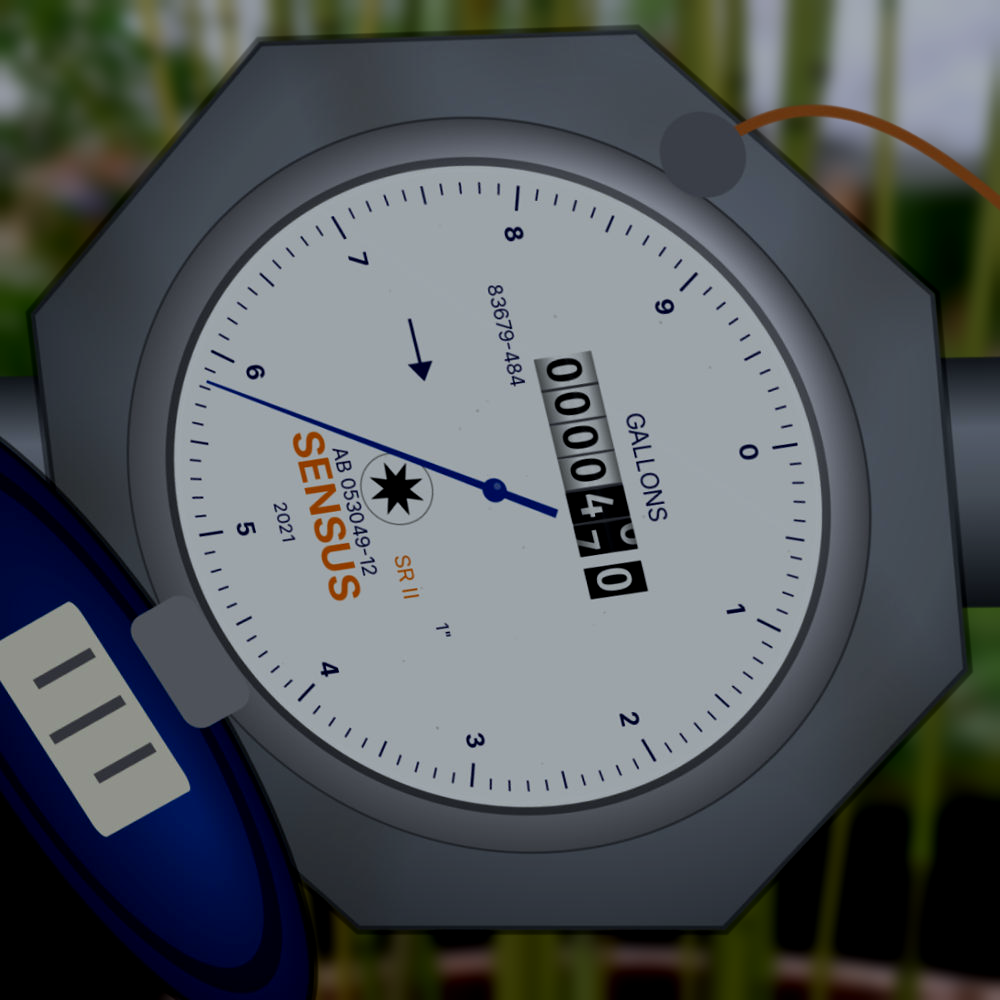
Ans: **465.8** gal
